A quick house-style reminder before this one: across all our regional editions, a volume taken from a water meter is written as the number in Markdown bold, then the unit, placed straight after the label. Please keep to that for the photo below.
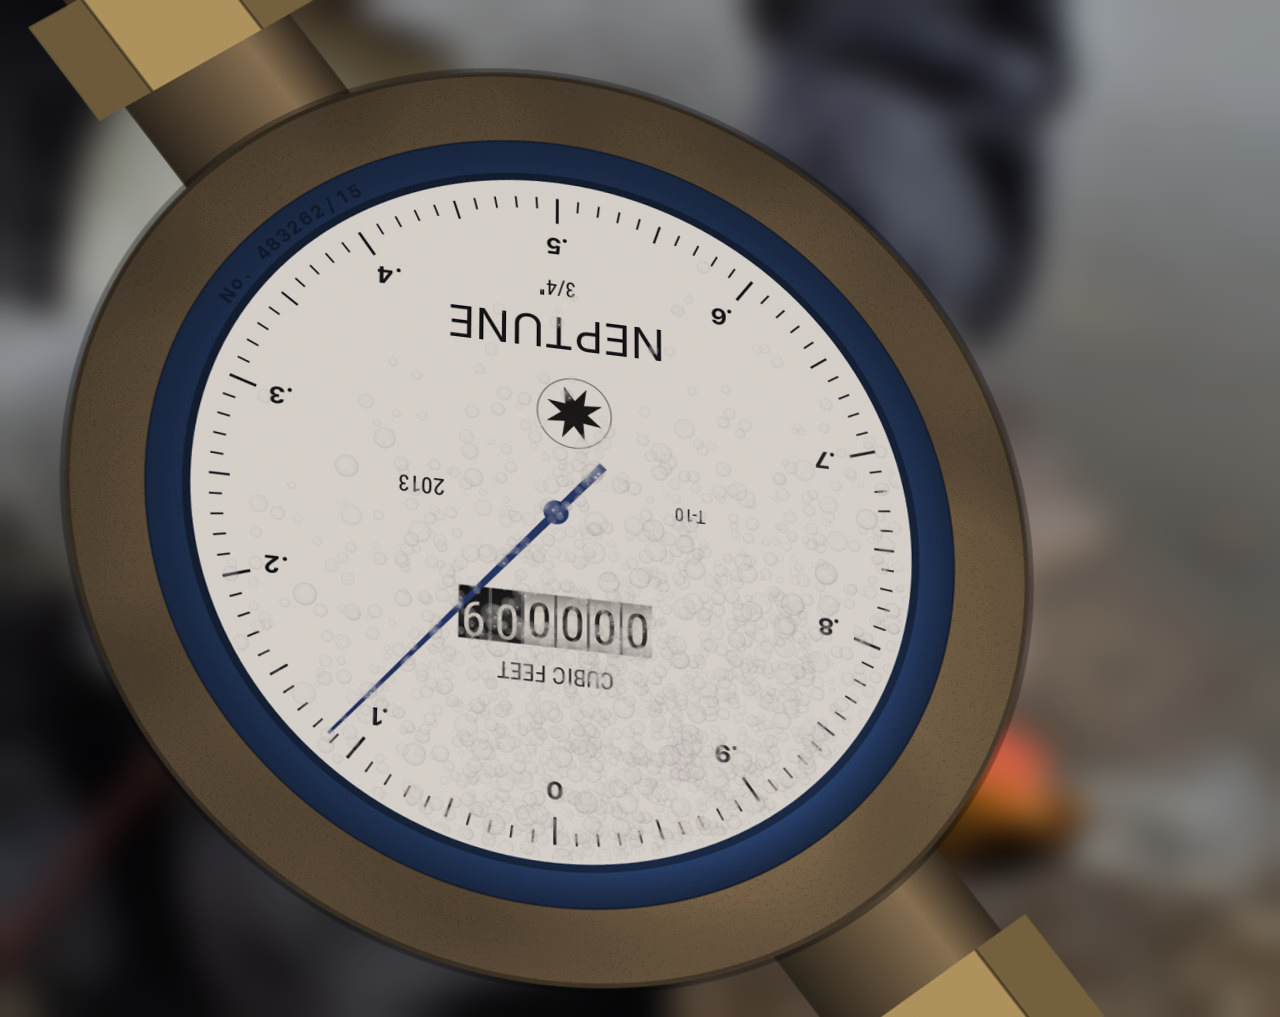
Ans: **9.11** ft³
